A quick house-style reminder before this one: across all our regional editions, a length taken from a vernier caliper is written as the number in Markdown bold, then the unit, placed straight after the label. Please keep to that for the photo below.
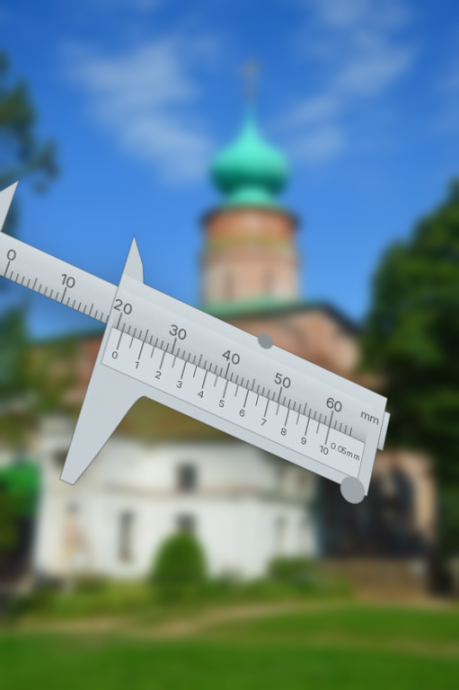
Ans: **21.0** mm
